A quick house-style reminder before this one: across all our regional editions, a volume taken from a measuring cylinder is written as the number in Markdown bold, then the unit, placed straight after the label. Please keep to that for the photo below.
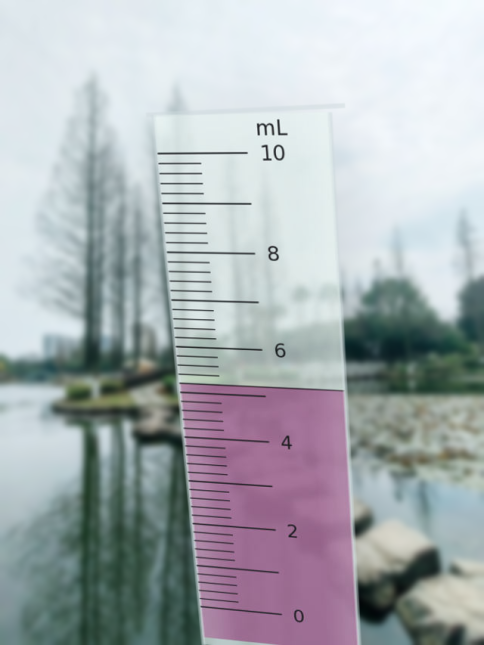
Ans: **5.2** mL
